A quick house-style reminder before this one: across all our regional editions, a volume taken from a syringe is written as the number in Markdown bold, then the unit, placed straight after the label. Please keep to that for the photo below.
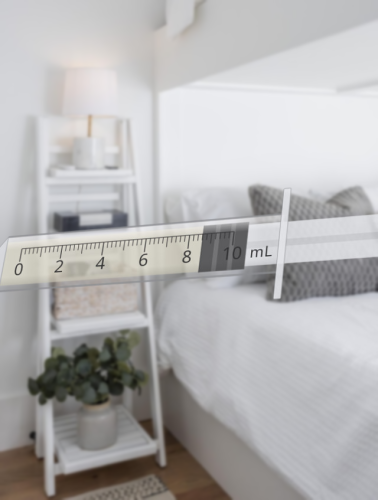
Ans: **8.6** mL
